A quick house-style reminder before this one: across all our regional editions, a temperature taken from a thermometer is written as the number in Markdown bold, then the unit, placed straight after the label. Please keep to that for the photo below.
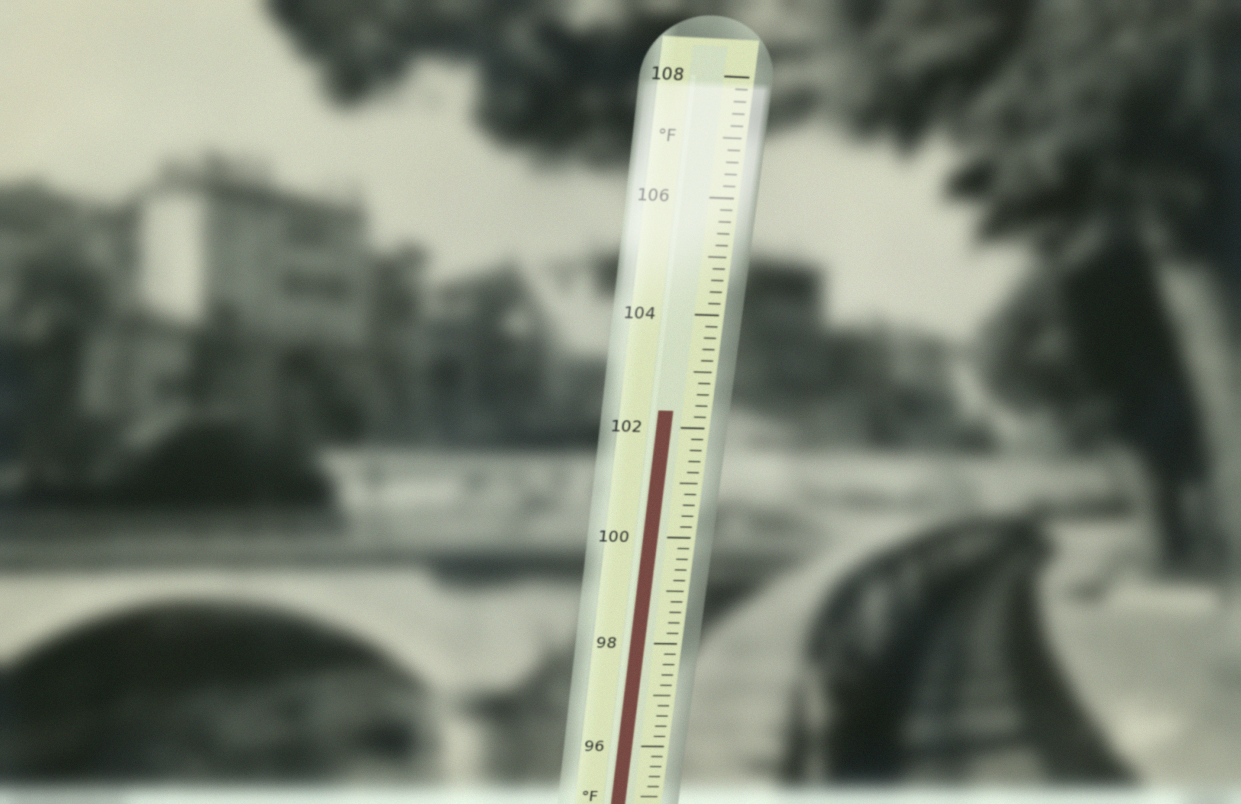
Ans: **102.3** °F
